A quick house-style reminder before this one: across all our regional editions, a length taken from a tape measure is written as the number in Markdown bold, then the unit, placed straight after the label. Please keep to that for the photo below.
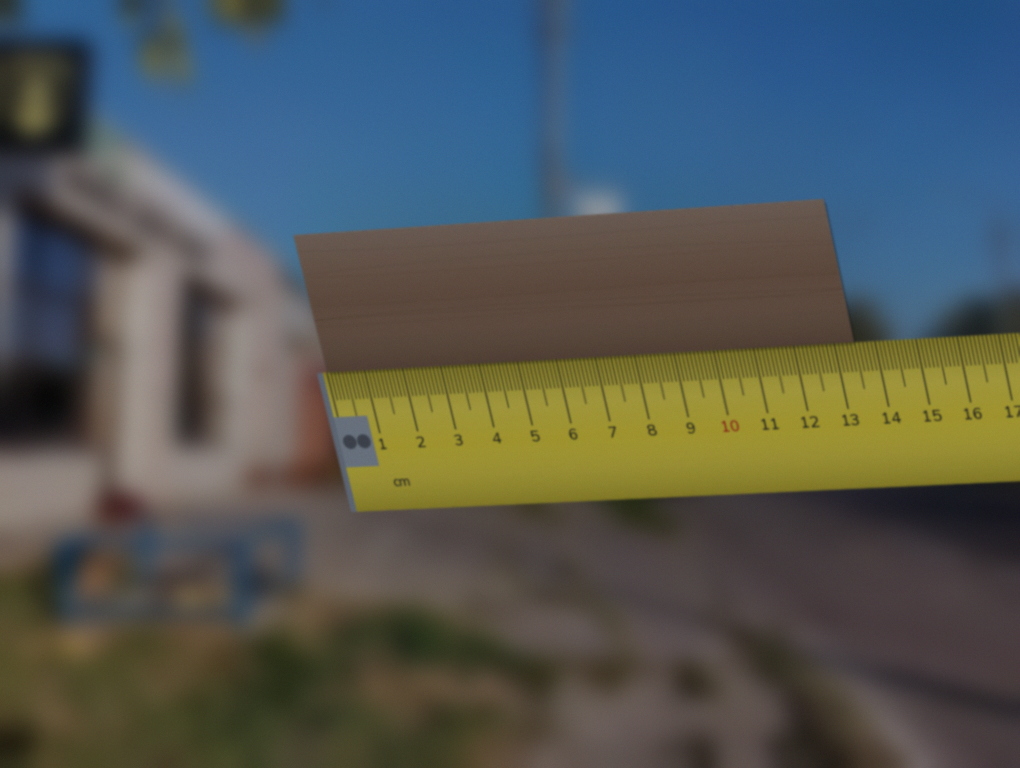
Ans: **13.5** cm
